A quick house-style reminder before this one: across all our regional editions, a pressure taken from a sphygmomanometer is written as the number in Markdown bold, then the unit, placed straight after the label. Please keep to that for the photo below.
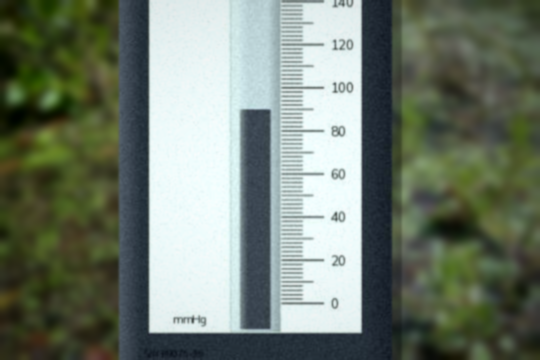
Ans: **90** mmHg
